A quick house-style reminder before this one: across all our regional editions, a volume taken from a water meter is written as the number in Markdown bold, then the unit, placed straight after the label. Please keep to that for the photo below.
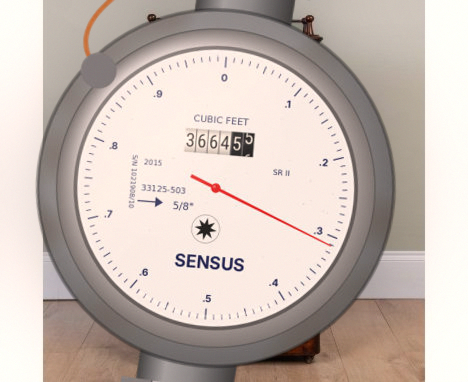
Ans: **366455.31** ft³
